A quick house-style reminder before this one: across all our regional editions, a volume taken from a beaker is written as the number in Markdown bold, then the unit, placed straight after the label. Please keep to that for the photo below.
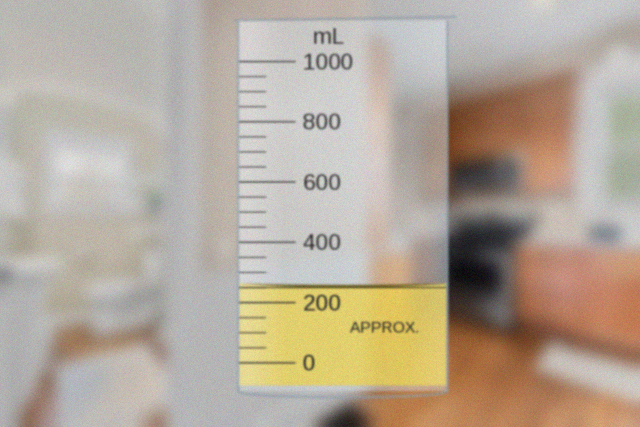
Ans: **250** mL
